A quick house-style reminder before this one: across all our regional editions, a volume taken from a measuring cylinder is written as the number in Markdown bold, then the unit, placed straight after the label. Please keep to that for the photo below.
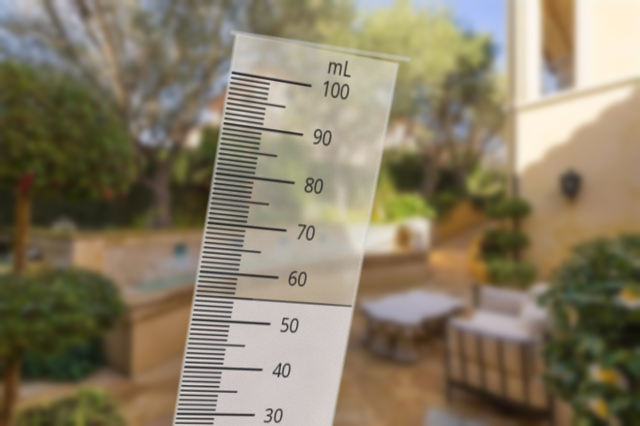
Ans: **55** mL
